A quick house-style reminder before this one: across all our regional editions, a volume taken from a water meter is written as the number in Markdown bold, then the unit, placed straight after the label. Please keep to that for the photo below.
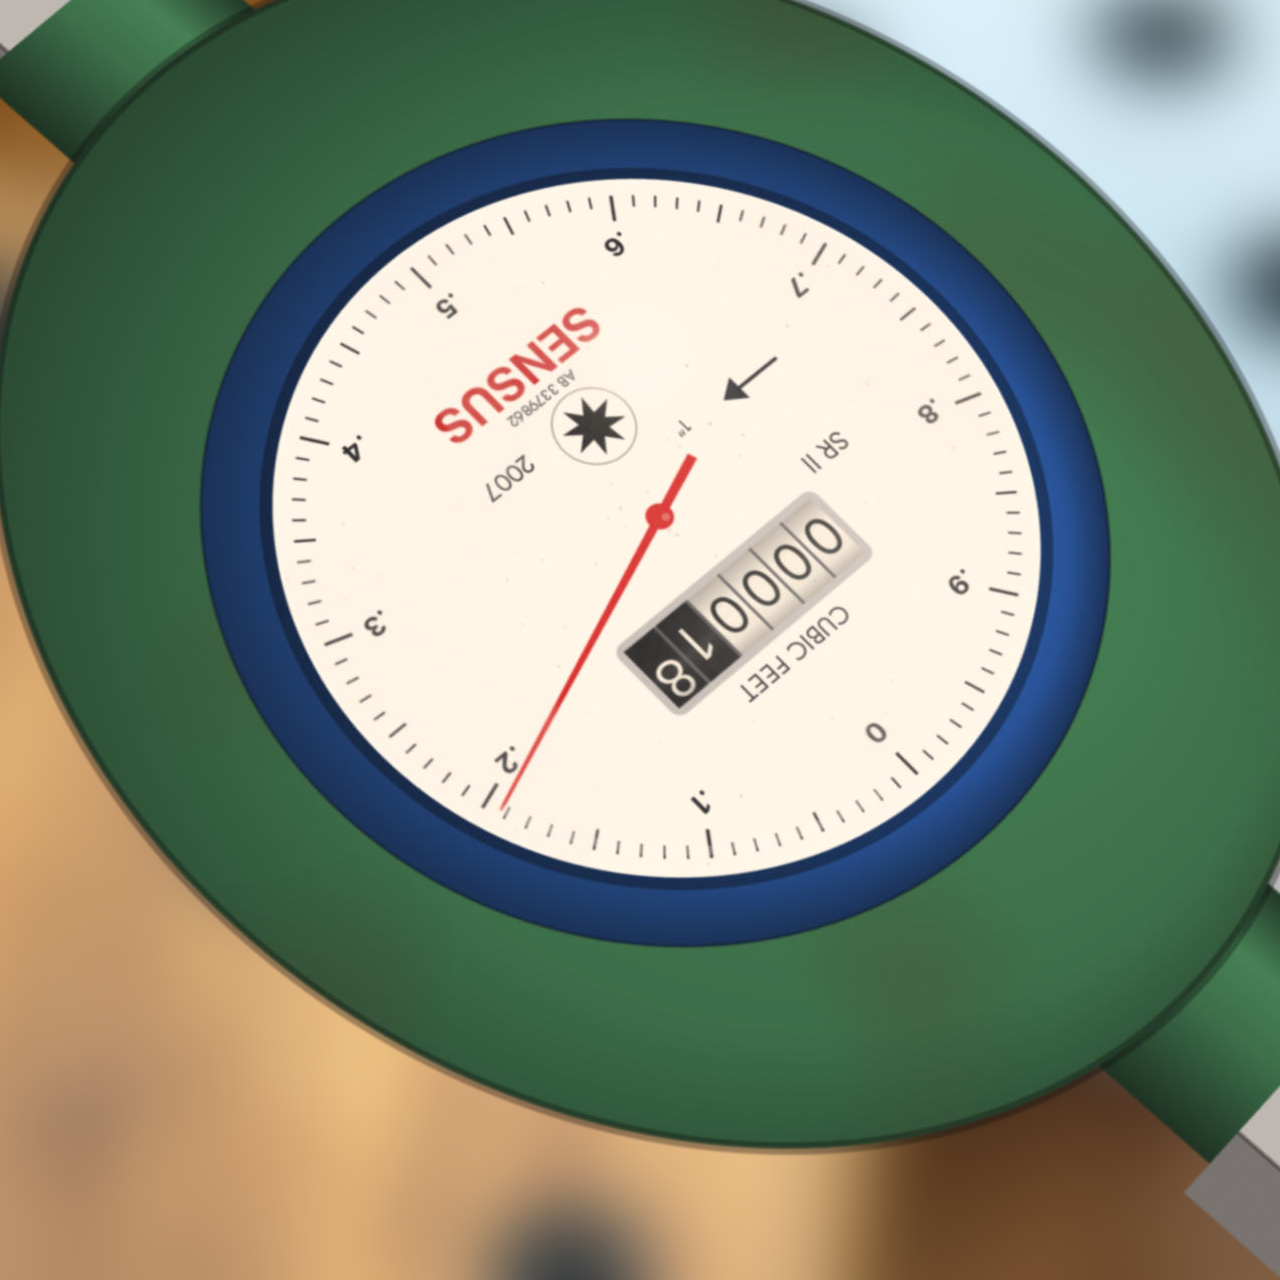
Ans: **18.19** ft³
